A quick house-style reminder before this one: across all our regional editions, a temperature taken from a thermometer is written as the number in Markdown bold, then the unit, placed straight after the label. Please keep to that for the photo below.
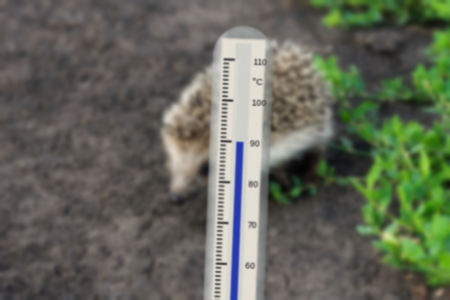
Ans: **90** °C
